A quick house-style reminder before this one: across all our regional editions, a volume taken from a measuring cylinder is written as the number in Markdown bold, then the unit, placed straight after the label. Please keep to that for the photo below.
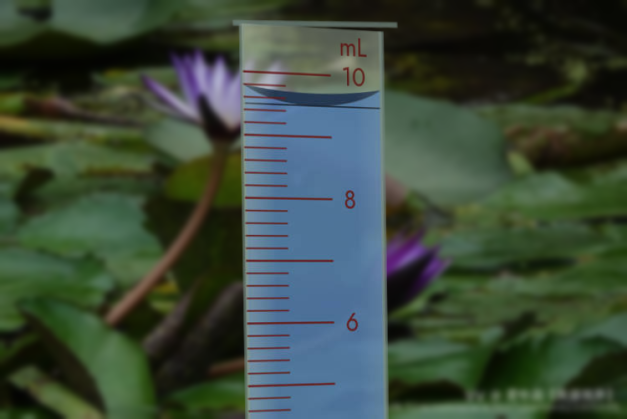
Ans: **9.5** mL
